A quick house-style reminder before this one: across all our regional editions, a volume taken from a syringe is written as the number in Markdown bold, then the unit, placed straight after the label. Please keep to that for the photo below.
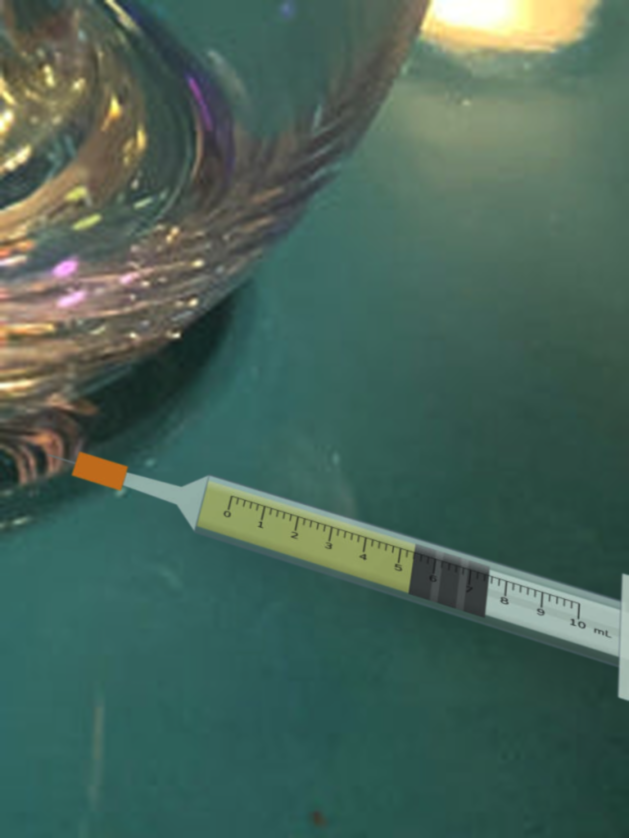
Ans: **5.4** mL
